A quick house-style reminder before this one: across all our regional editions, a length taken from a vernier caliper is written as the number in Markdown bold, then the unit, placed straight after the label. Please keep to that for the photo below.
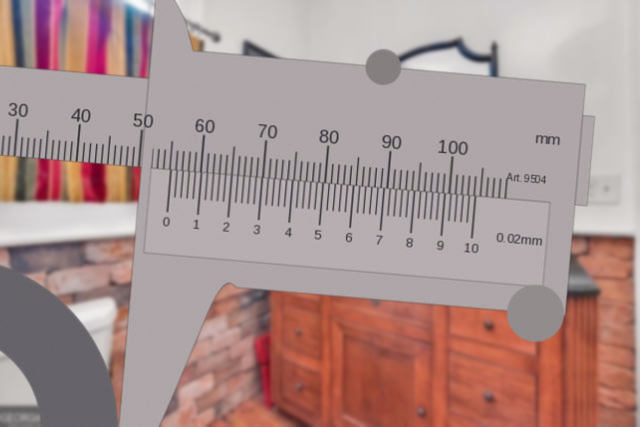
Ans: **55.2** mm
